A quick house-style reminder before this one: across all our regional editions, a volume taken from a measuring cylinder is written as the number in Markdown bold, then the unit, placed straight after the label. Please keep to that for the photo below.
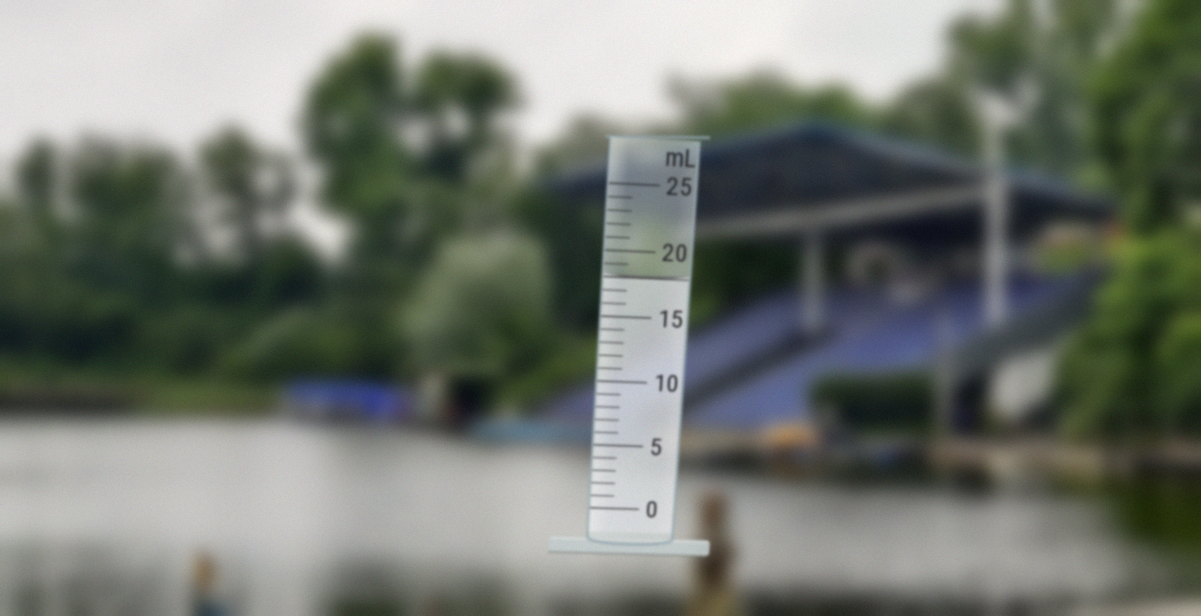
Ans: **18** mL
